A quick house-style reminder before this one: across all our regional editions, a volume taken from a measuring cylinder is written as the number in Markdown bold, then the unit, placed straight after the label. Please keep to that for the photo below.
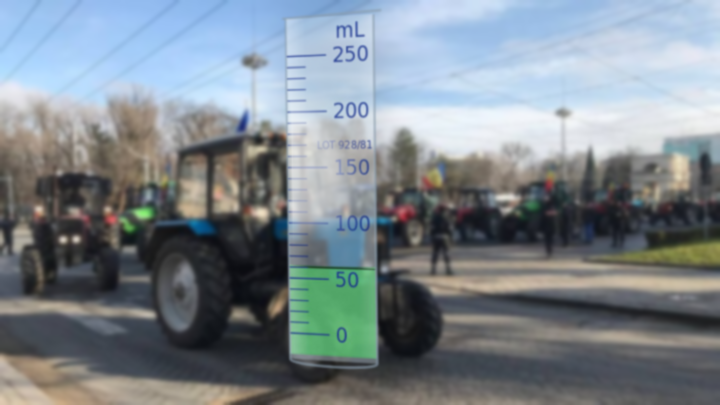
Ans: **60** mL
